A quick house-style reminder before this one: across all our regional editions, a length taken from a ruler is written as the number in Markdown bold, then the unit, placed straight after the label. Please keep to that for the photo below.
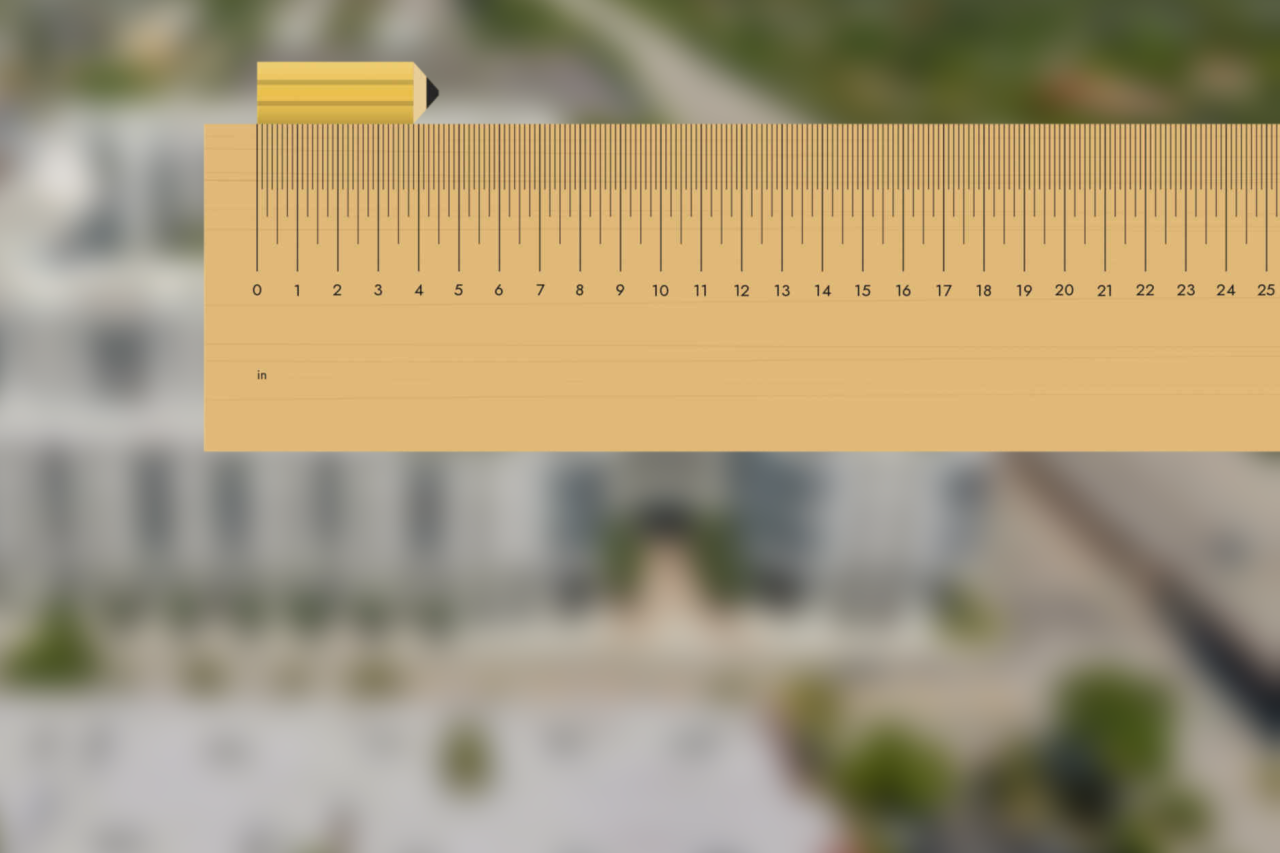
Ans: **4.5** in
